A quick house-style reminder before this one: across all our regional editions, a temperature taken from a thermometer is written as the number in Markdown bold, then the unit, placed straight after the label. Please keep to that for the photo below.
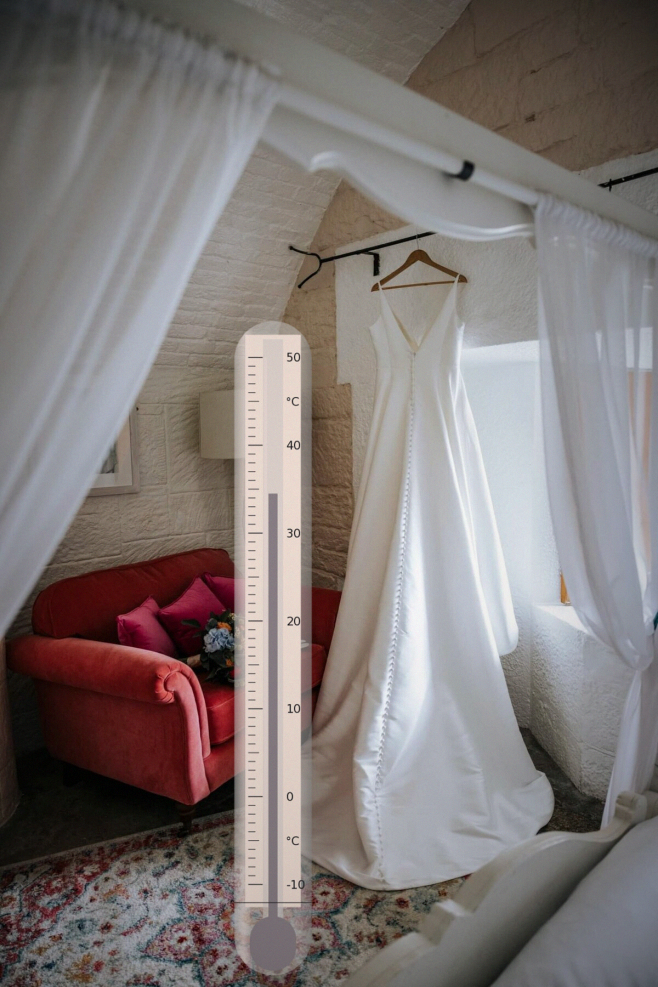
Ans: **34.5** °C
